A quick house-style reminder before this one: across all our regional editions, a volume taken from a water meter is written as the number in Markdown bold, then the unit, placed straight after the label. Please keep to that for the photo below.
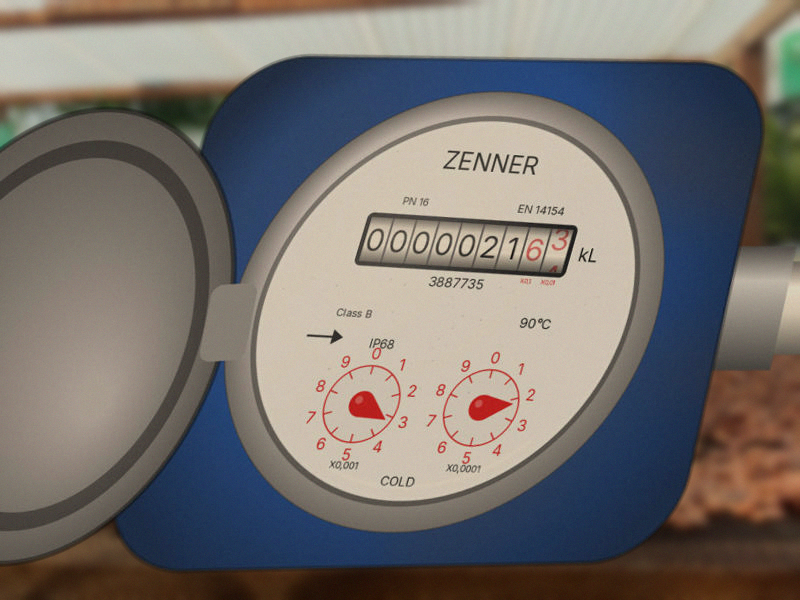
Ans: **21.6332** kL
